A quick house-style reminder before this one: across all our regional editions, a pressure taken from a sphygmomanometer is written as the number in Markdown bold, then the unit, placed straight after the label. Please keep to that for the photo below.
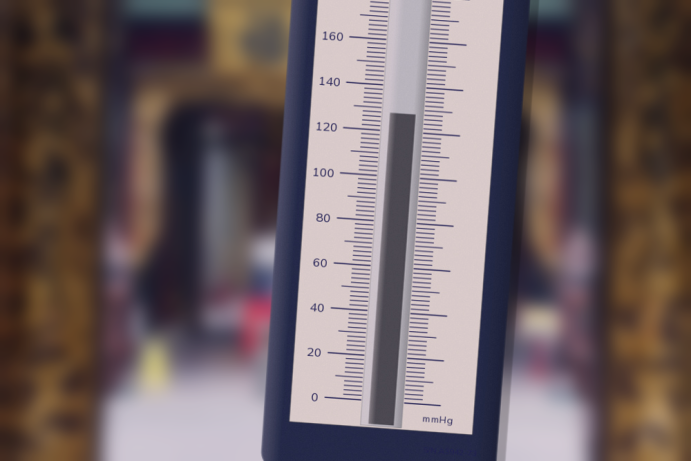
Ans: **128** mmHg
